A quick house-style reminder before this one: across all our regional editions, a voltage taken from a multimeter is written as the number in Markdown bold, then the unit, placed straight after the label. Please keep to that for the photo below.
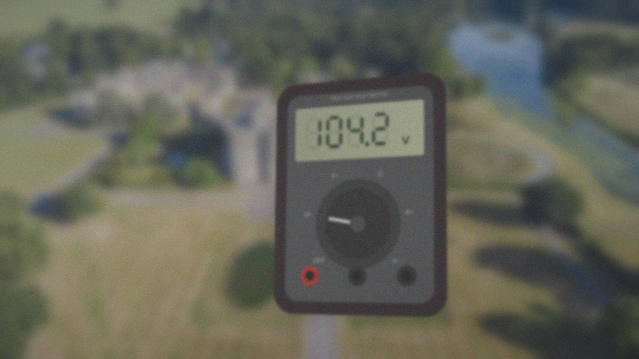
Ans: **104.2** V
